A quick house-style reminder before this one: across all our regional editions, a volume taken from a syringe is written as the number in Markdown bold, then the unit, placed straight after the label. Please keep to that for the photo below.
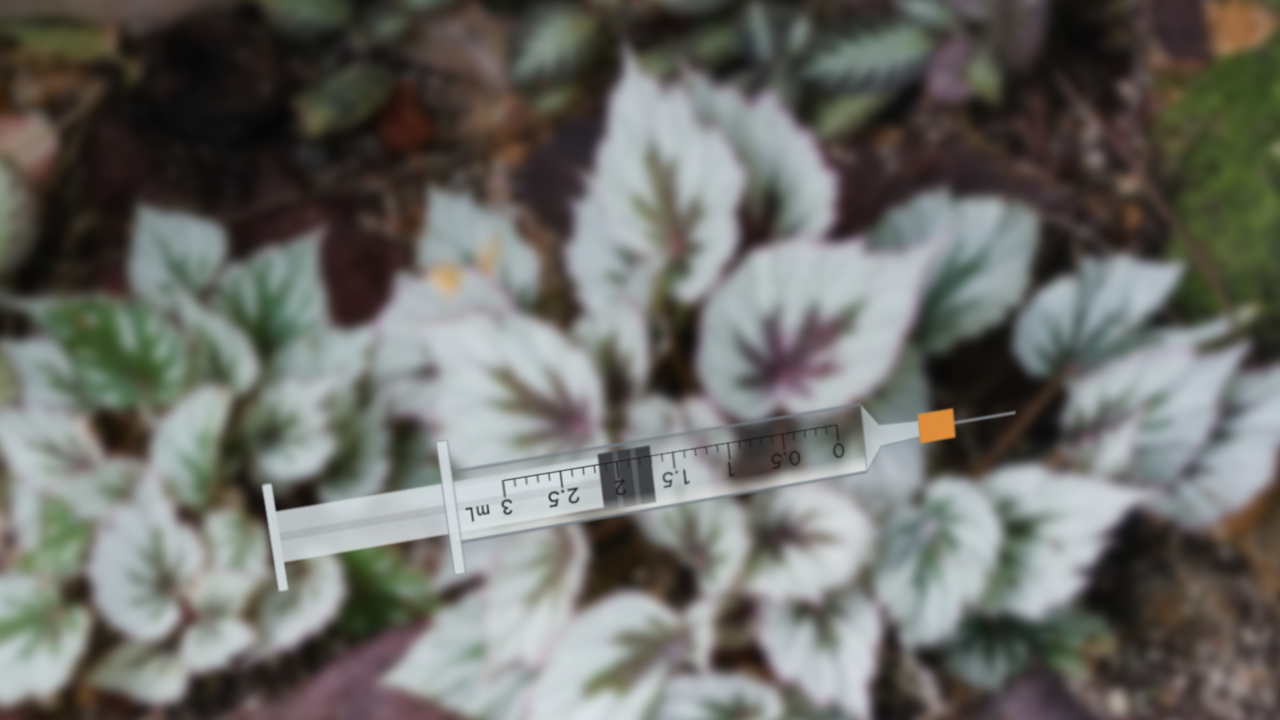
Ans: **1.7** mL
